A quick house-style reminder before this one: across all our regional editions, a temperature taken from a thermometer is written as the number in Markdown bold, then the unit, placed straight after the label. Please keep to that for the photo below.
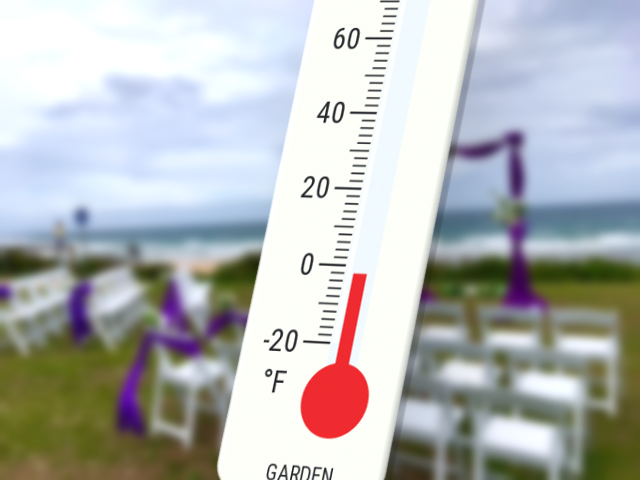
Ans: **-2** °F
